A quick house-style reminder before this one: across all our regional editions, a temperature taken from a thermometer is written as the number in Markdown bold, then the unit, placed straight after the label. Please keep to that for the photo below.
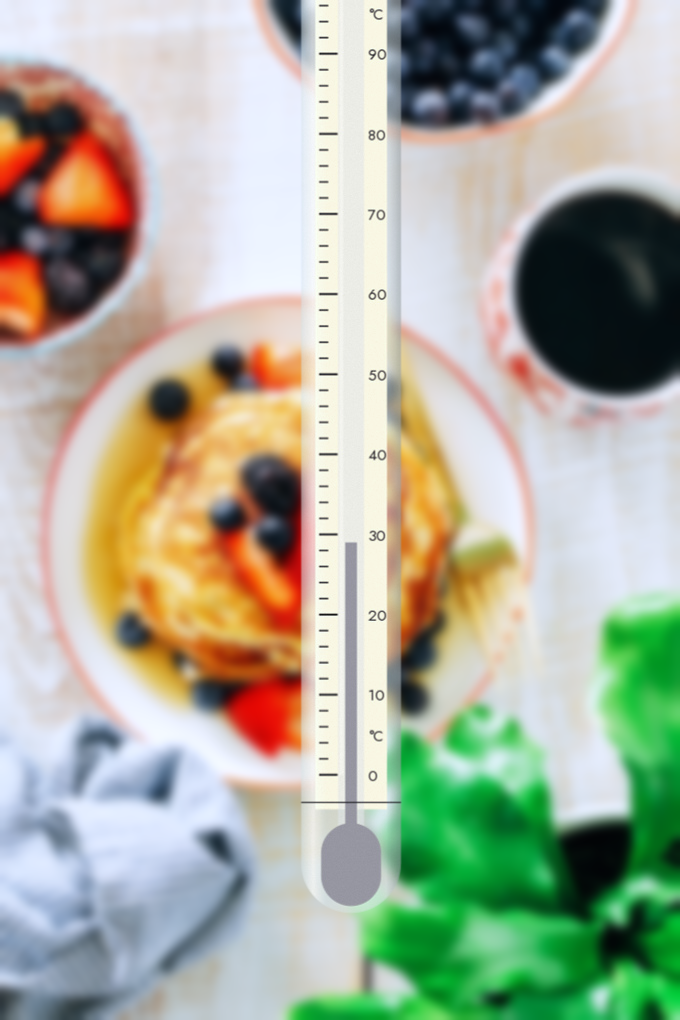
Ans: **29** °C
